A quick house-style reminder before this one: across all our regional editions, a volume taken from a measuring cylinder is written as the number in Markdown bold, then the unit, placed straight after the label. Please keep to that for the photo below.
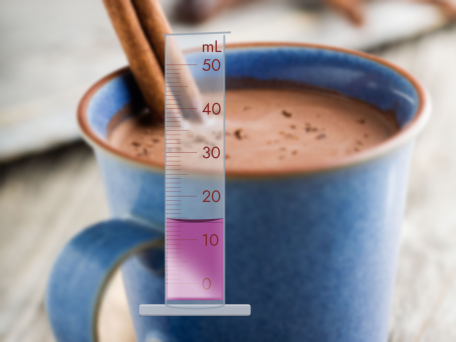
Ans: **14** mL
